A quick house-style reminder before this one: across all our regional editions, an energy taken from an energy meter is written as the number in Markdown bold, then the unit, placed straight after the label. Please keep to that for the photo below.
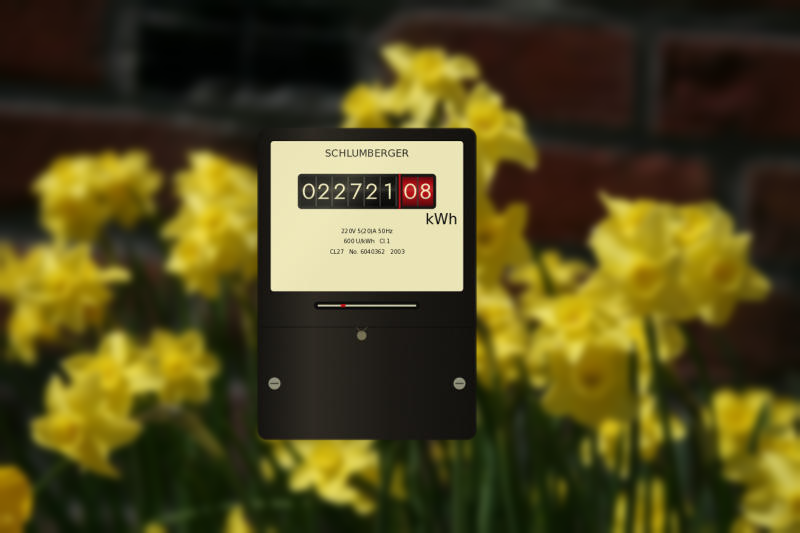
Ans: **22721.08** kWh
